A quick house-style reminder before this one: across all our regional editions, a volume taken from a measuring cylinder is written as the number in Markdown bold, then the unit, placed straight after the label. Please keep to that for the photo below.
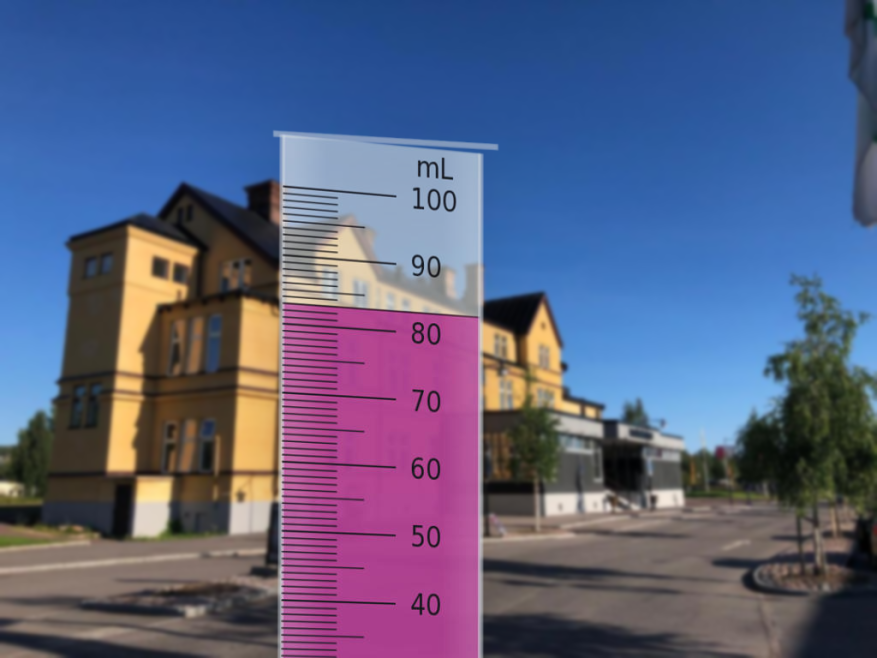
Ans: **83** mL
